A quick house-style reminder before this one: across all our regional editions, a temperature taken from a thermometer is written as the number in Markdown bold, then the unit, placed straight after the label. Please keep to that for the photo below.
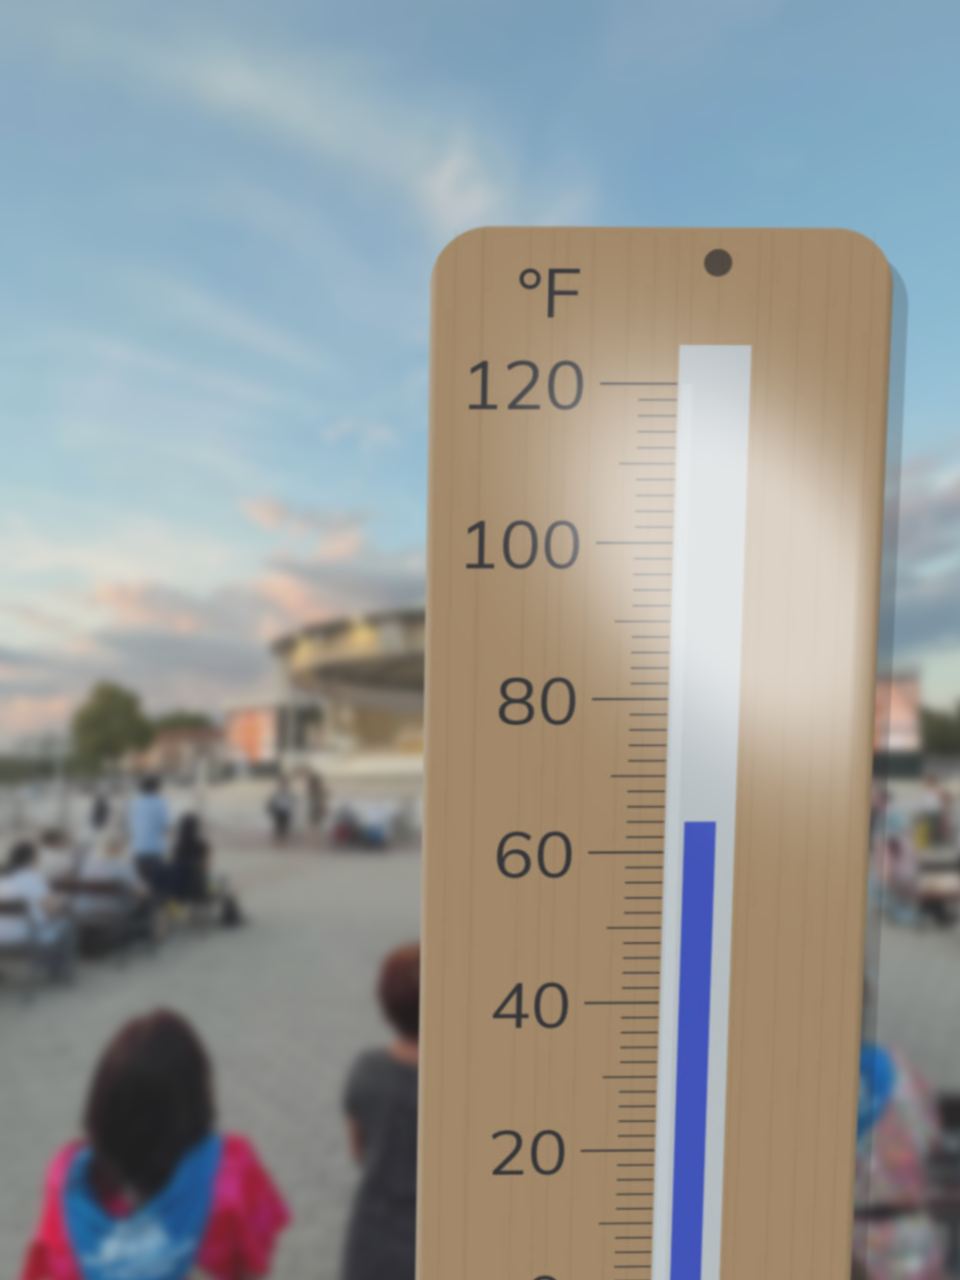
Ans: **64** °F
